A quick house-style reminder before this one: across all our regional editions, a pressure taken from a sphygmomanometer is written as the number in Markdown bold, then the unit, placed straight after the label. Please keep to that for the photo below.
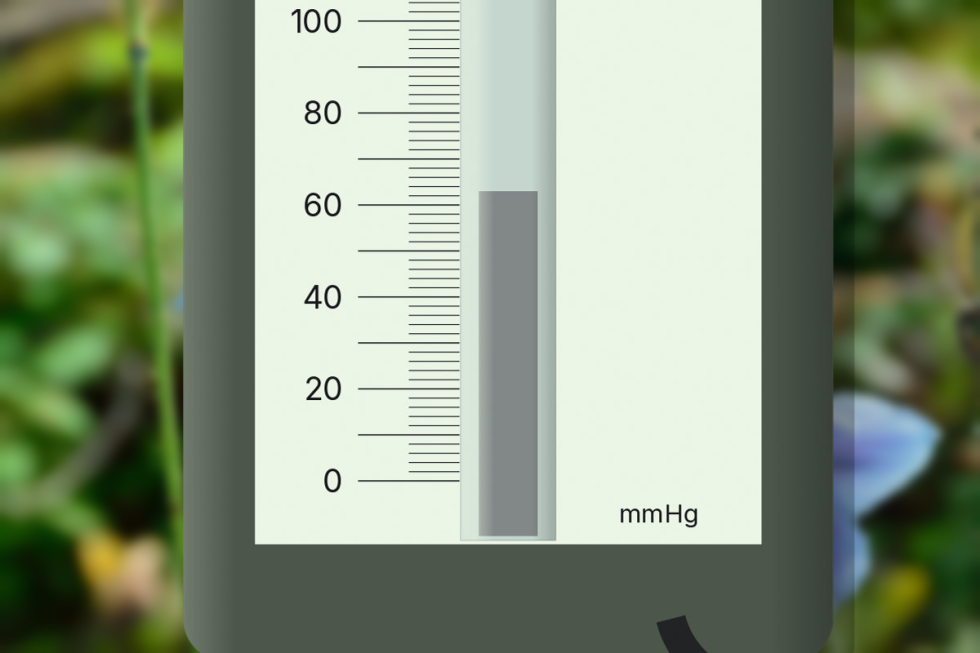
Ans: **63** mmHg
